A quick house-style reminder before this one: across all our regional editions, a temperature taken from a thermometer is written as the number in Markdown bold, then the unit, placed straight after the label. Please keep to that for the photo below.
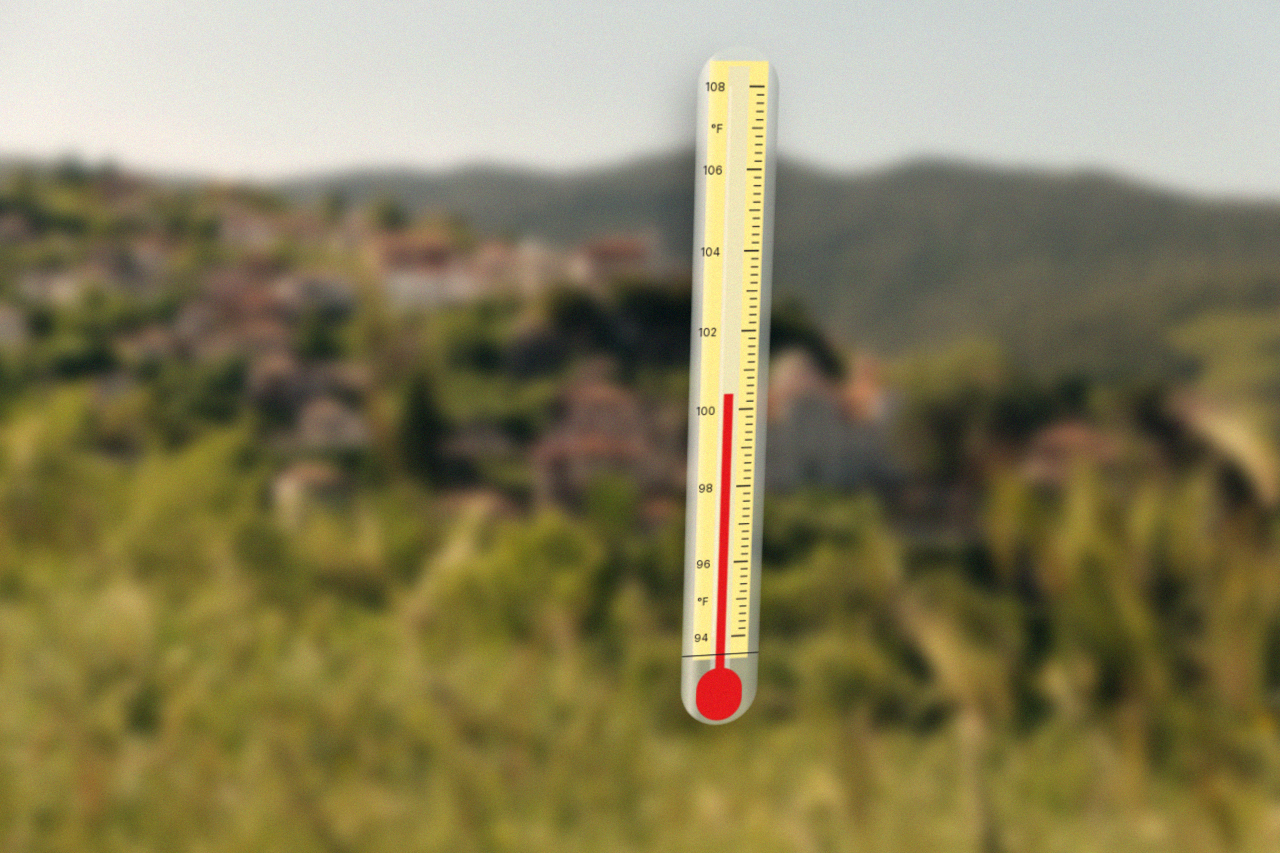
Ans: **100.4** °F
